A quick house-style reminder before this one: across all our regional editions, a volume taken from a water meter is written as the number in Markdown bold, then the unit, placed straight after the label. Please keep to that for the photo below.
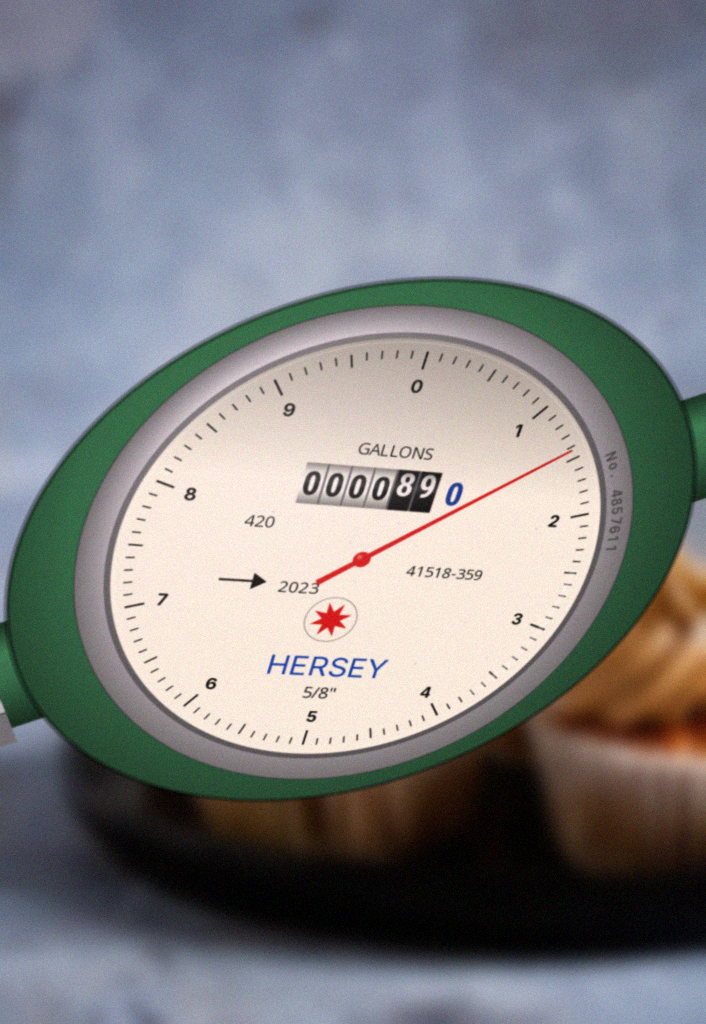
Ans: **891.4** gal
